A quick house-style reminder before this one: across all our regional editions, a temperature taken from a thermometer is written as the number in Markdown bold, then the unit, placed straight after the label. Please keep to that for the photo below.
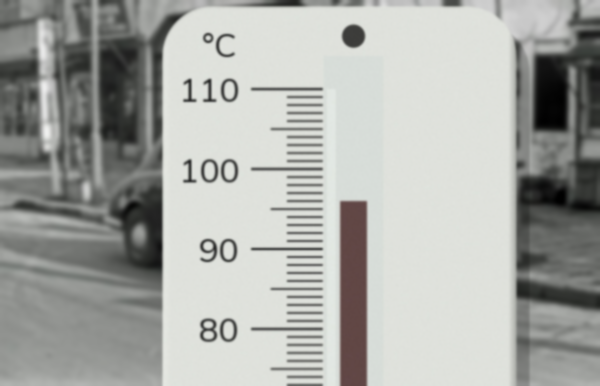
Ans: **96** °C
